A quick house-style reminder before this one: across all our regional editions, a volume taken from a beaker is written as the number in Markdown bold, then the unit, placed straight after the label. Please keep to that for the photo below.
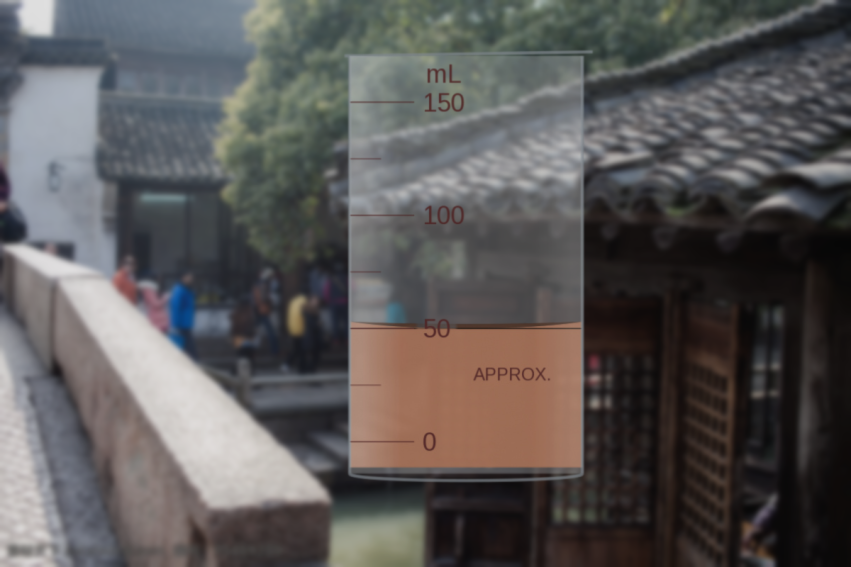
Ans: **50** mL
